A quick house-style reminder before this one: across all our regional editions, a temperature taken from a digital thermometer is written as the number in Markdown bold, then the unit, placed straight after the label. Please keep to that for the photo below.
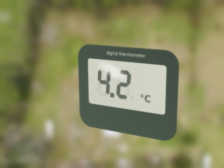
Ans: **4.2** °C
